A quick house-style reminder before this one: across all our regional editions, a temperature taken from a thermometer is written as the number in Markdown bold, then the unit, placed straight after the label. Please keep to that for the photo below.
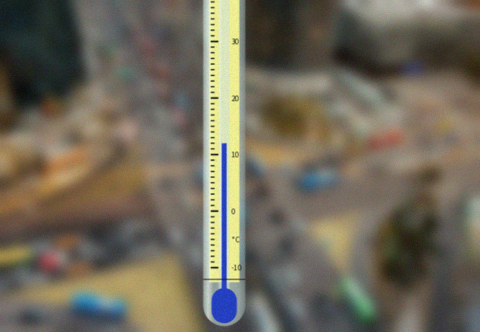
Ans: **12** °C
